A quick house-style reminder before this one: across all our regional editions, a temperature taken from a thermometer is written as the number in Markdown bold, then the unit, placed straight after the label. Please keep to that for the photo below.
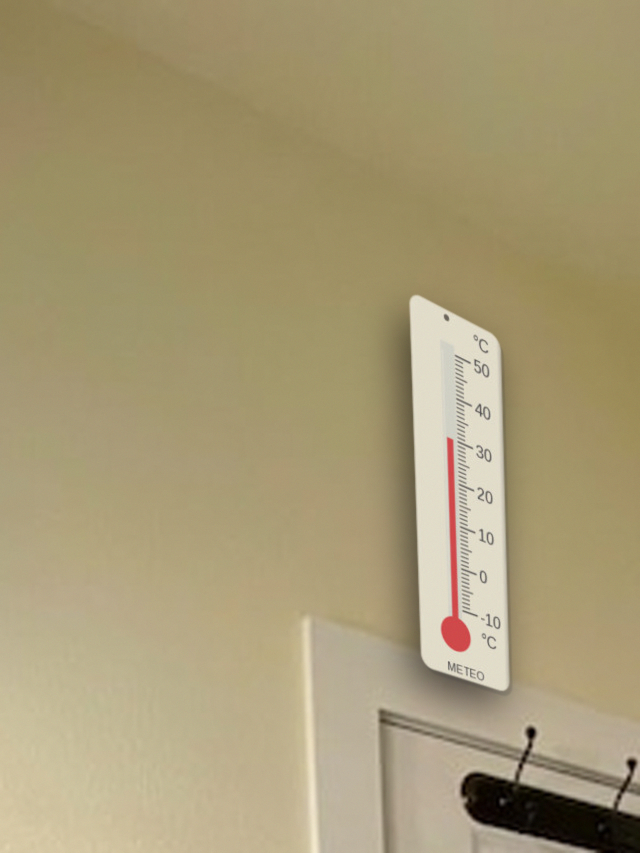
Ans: **30** °C
